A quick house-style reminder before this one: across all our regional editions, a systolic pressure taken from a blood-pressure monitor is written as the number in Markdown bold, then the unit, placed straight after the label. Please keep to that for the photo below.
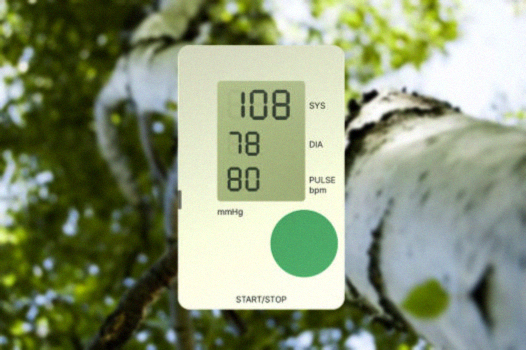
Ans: **108** mmHg
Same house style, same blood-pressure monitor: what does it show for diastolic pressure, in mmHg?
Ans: **78** mmHg
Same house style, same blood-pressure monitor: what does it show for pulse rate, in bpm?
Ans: **80** bpm
